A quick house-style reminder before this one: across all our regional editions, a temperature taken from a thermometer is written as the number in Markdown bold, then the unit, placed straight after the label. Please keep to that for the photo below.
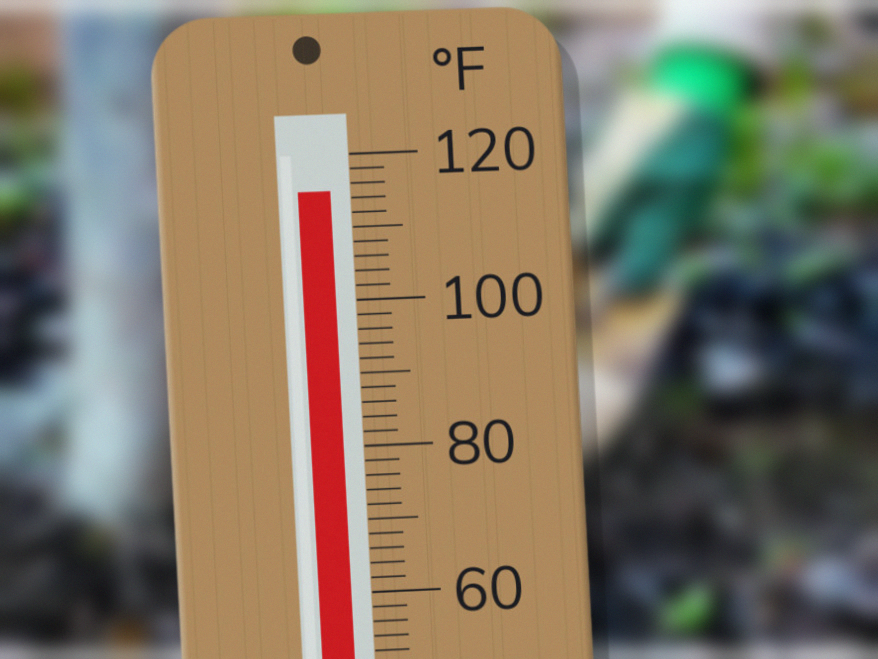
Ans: **115** °F
